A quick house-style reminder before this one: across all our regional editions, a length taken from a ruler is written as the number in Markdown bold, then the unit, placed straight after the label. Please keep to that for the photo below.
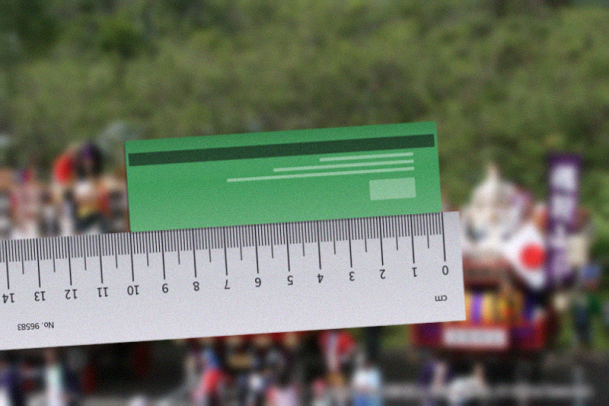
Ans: **10** cm
